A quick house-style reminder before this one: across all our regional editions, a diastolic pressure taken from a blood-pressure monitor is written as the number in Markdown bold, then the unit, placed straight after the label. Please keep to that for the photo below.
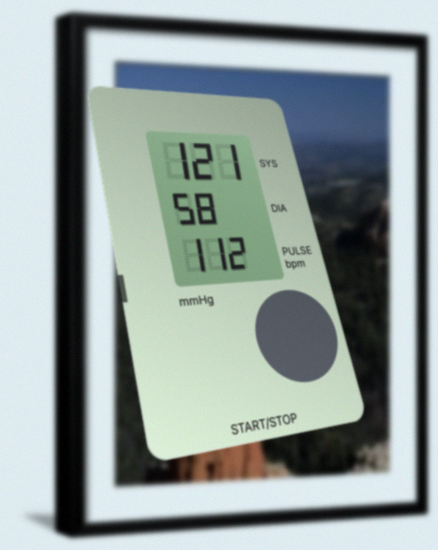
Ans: **58** mmHg
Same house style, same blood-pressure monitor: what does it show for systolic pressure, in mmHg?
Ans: **121** mmHg
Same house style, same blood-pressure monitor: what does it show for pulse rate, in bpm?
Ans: **112** bpm
